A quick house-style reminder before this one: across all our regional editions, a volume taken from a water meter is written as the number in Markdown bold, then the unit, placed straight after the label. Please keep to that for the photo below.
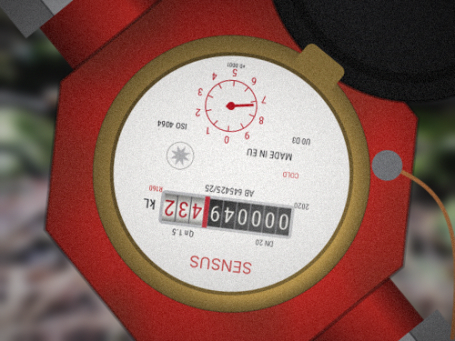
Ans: **49.4327** kL
